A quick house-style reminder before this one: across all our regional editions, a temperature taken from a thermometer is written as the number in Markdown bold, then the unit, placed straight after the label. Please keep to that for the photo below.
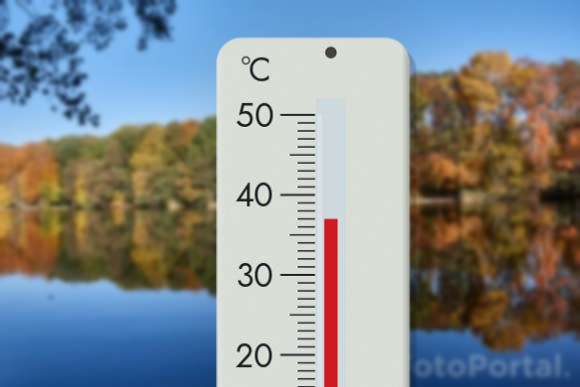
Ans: **37** °C
